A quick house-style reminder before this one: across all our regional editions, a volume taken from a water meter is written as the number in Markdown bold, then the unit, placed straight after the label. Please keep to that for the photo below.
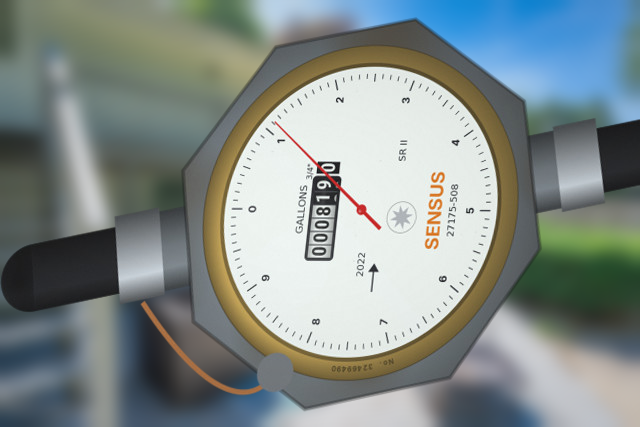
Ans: **8191.1** gal
